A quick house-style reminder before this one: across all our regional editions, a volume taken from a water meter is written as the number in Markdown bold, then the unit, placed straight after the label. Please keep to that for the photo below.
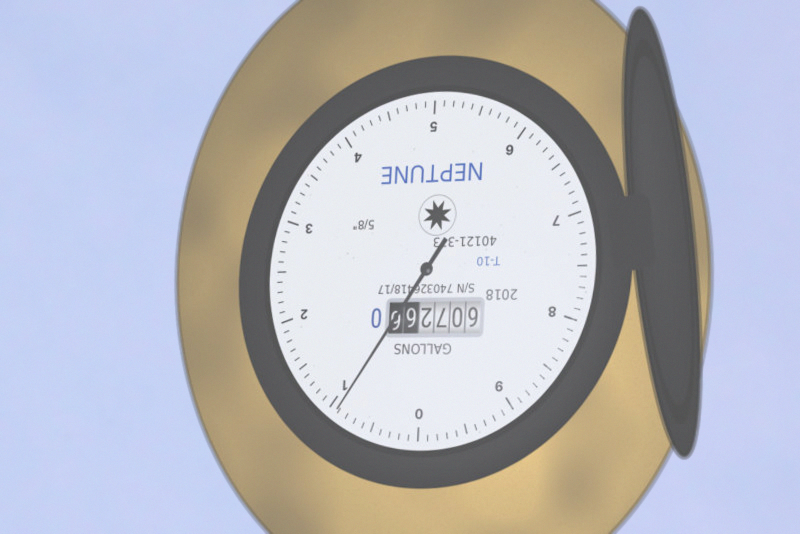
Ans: **6072660.9** gal
